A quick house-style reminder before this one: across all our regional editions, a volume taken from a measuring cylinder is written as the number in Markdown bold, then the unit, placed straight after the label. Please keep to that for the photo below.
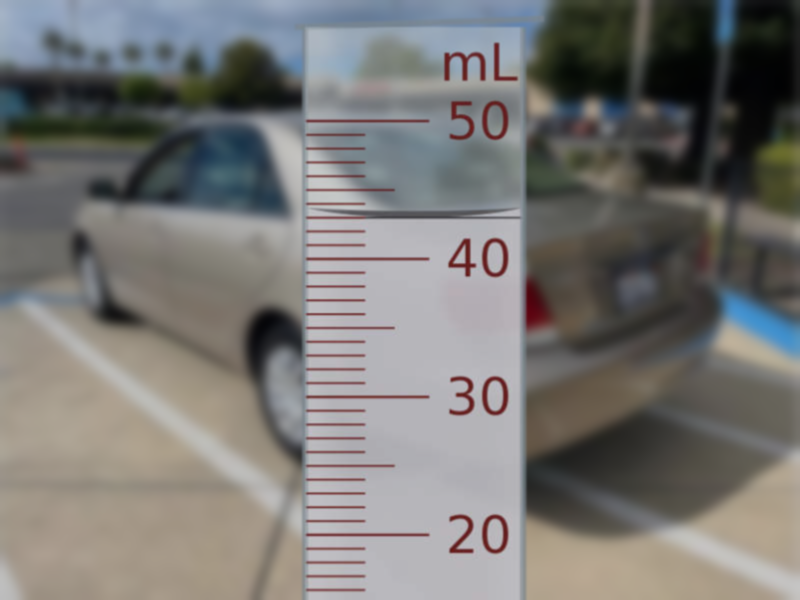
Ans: **43** mL
